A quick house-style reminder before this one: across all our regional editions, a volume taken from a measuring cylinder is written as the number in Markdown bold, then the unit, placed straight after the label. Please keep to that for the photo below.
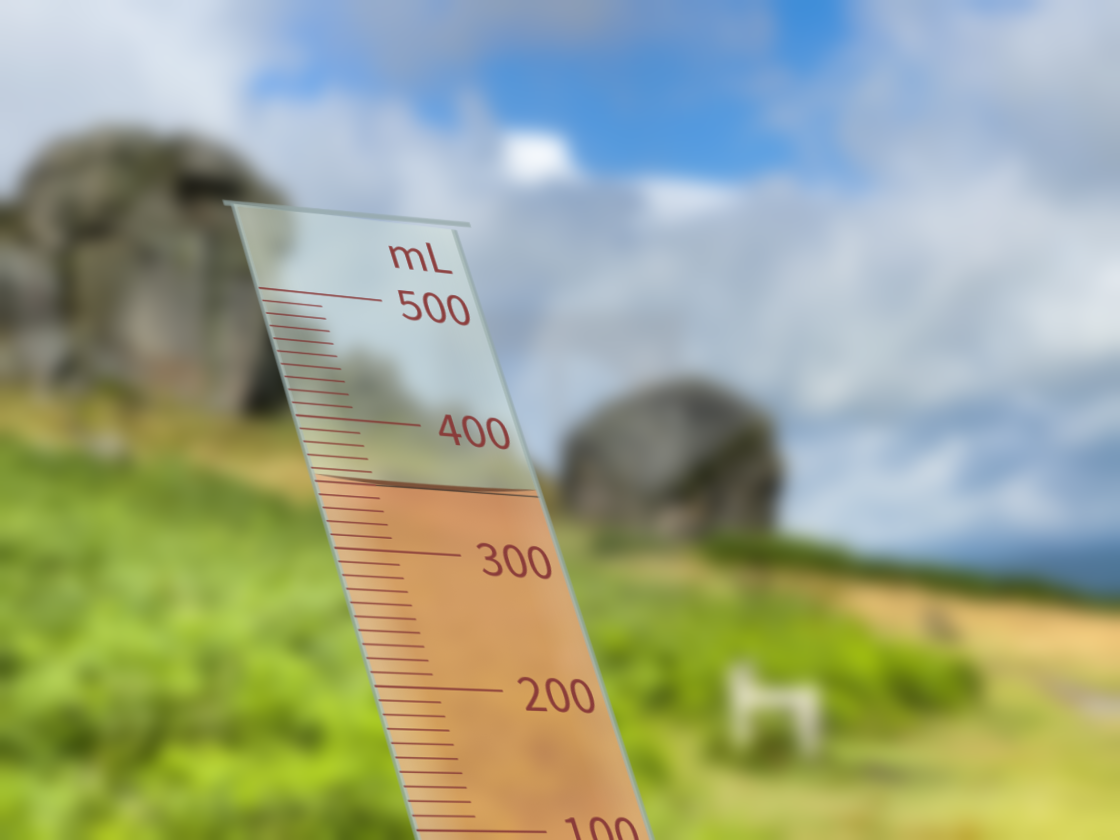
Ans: **350** mL
